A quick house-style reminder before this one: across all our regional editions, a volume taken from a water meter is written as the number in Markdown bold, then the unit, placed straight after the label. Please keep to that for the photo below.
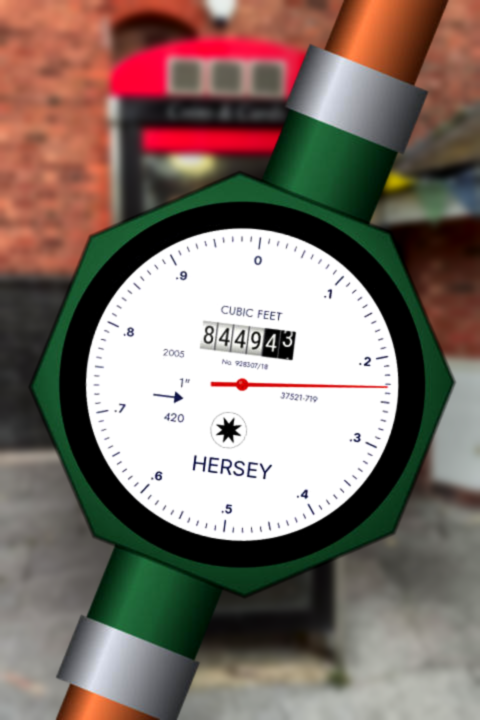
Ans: **844943.23** ft³
